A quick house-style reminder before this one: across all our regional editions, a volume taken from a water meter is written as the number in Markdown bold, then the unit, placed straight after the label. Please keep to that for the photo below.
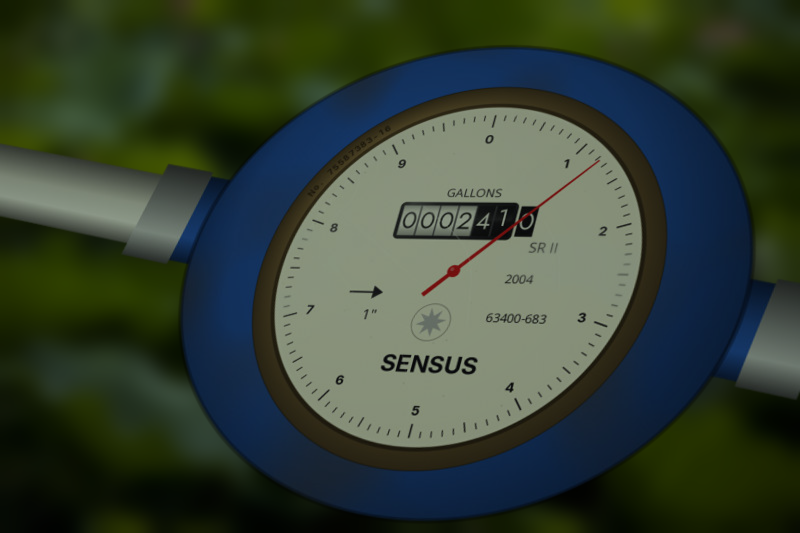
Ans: **2411.2** gal
